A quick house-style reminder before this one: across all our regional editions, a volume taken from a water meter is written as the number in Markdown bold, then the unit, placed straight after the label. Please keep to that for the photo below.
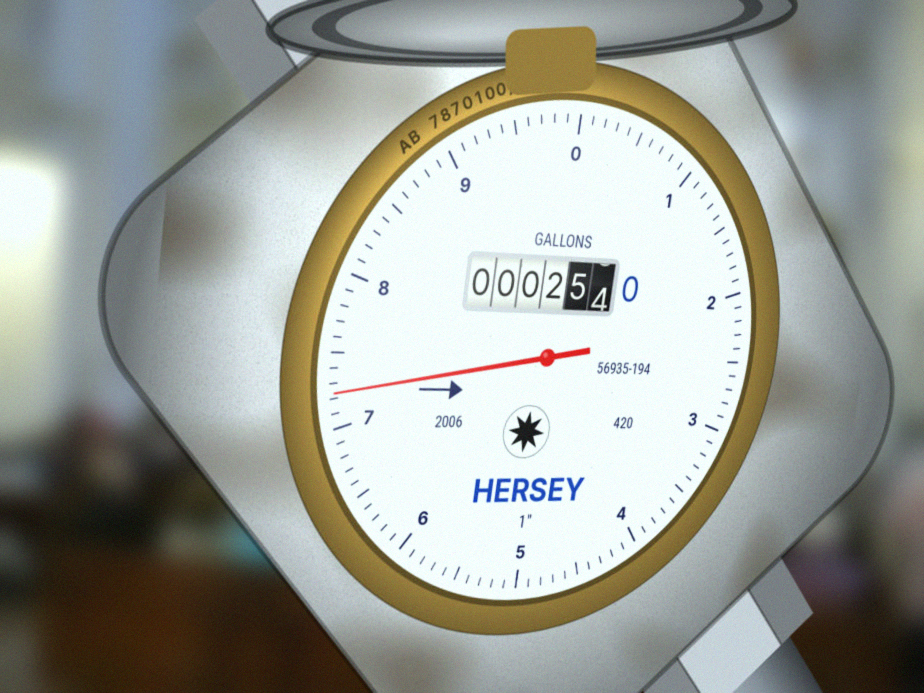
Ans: **2537.2** gal
